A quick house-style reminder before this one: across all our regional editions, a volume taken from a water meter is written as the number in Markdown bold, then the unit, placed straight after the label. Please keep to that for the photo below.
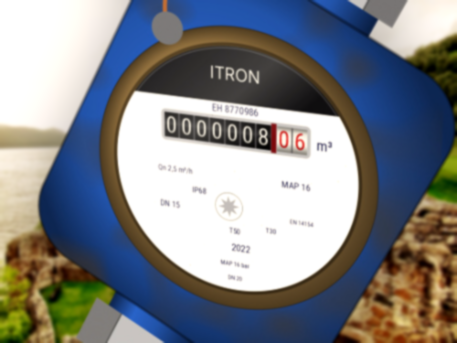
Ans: **8.06** m³
